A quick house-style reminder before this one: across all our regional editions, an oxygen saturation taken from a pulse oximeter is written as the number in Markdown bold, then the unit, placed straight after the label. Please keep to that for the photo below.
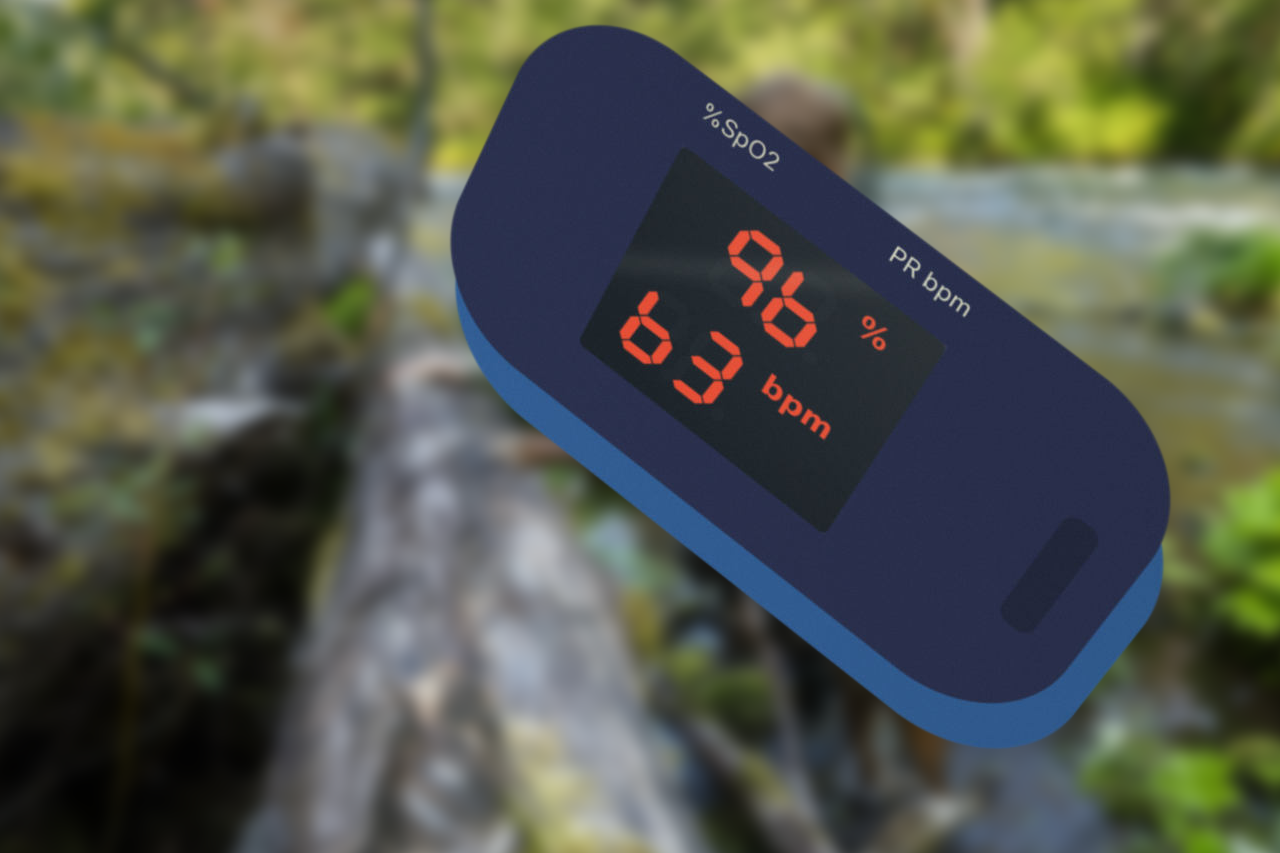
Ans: **96** %
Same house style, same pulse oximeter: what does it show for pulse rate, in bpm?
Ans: **63** bpm
